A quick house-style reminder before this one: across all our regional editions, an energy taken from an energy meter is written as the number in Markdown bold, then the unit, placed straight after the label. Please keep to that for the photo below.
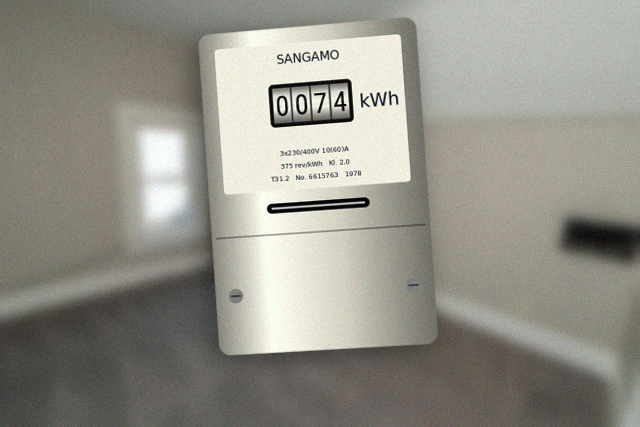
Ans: **74** kWh
